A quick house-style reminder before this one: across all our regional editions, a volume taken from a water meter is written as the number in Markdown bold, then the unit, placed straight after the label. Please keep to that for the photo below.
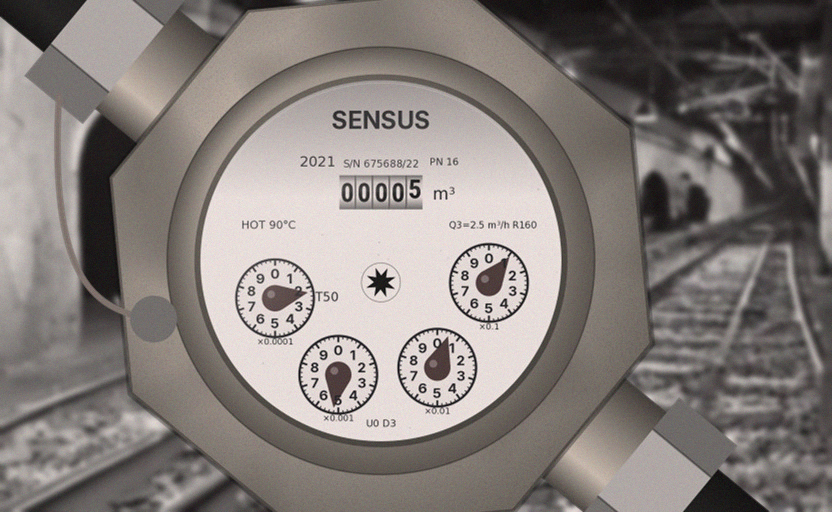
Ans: **5.1052** m³
